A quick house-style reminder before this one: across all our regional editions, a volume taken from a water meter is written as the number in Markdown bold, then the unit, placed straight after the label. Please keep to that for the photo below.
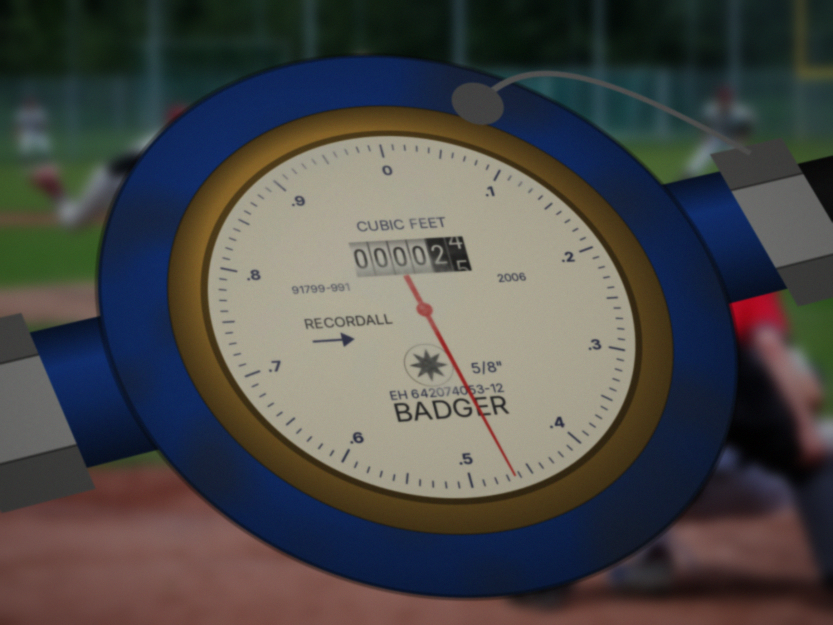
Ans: **24.46** ft³
